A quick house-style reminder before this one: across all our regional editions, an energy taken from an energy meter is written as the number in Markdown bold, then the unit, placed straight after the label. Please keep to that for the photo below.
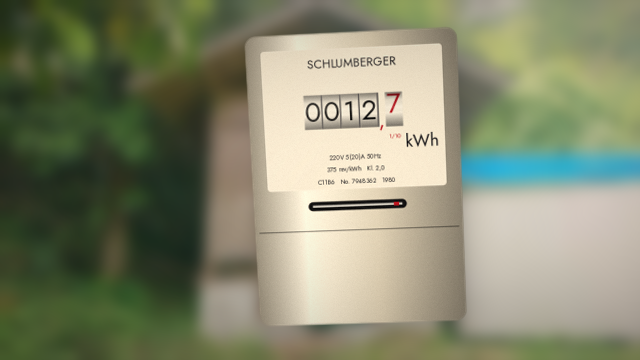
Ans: **12.7** kWh
